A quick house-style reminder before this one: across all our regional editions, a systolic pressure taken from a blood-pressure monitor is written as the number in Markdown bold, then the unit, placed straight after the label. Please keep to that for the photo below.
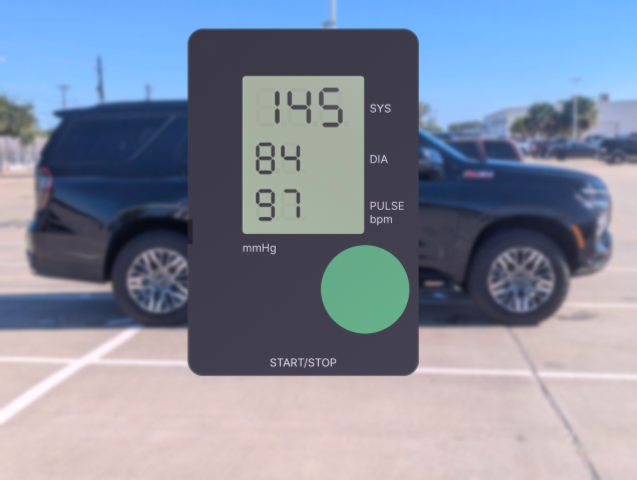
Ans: **145** mmHg
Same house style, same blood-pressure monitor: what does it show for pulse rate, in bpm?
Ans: **97** bpm
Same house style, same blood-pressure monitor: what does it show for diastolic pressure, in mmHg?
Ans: **84** mmHg
